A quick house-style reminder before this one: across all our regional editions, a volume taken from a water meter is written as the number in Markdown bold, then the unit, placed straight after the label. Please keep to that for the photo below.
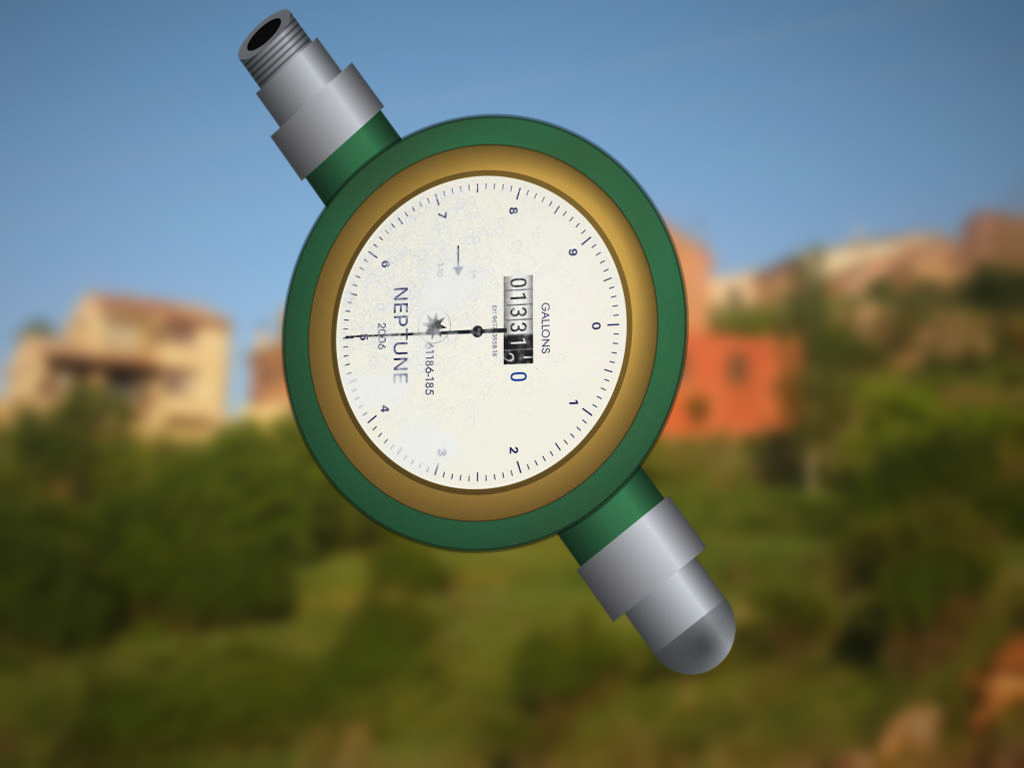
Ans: **133115.0** gal
